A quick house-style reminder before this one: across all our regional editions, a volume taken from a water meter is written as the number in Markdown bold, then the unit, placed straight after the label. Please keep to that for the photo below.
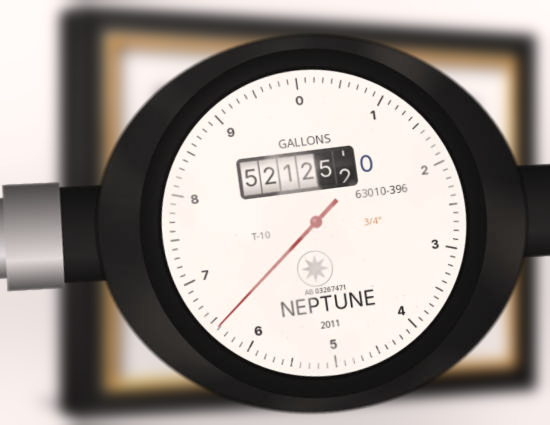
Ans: **5212516.4** gal
